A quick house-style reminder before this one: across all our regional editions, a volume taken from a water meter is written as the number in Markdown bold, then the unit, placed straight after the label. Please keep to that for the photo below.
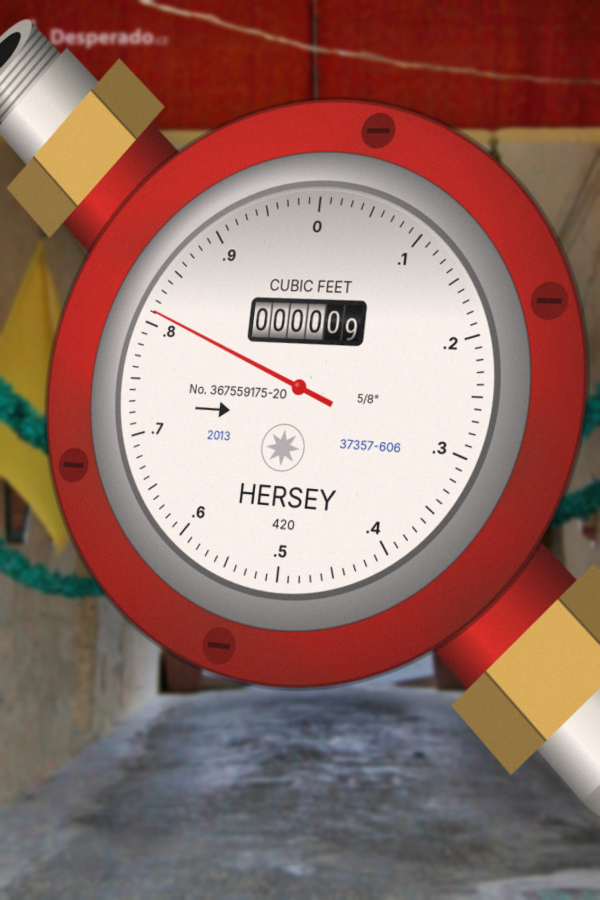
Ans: **8.81** ft³
